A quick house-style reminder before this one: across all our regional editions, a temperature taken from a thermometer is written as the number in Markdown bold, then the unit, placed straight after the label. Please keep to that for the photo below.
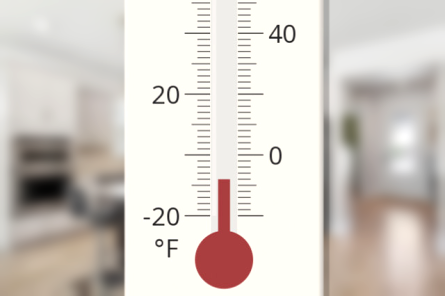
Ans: **-8** °F
